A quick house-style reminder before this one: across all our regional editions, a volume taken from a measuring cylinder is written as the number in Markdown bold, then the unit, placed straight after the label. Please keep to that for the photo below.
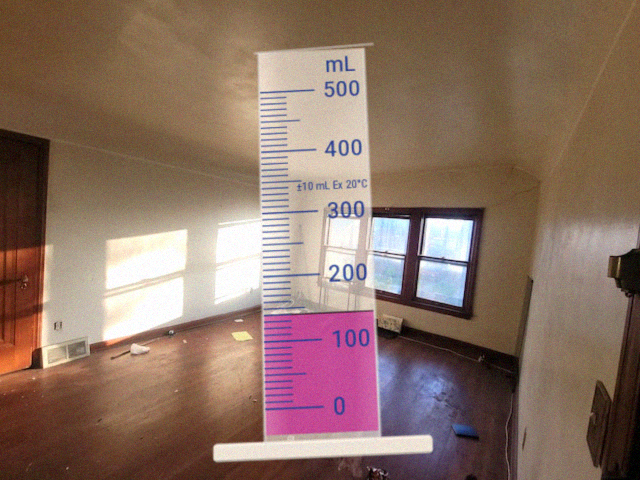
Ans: **140** mL
